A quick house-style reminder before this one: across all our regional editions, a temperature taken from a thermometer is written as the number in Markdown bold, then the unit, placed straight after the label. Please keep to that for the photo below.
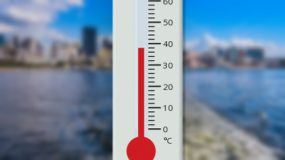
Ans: **38** °C
